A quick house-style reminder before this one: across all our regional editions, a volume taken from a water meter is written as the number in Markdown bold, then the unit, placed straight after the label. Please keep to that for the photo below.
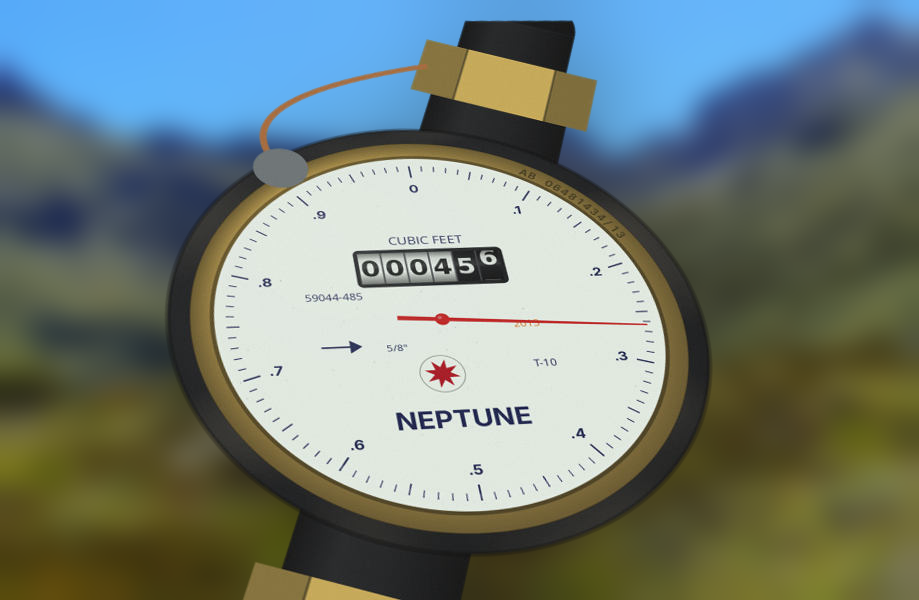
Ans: **456.26** ft³
